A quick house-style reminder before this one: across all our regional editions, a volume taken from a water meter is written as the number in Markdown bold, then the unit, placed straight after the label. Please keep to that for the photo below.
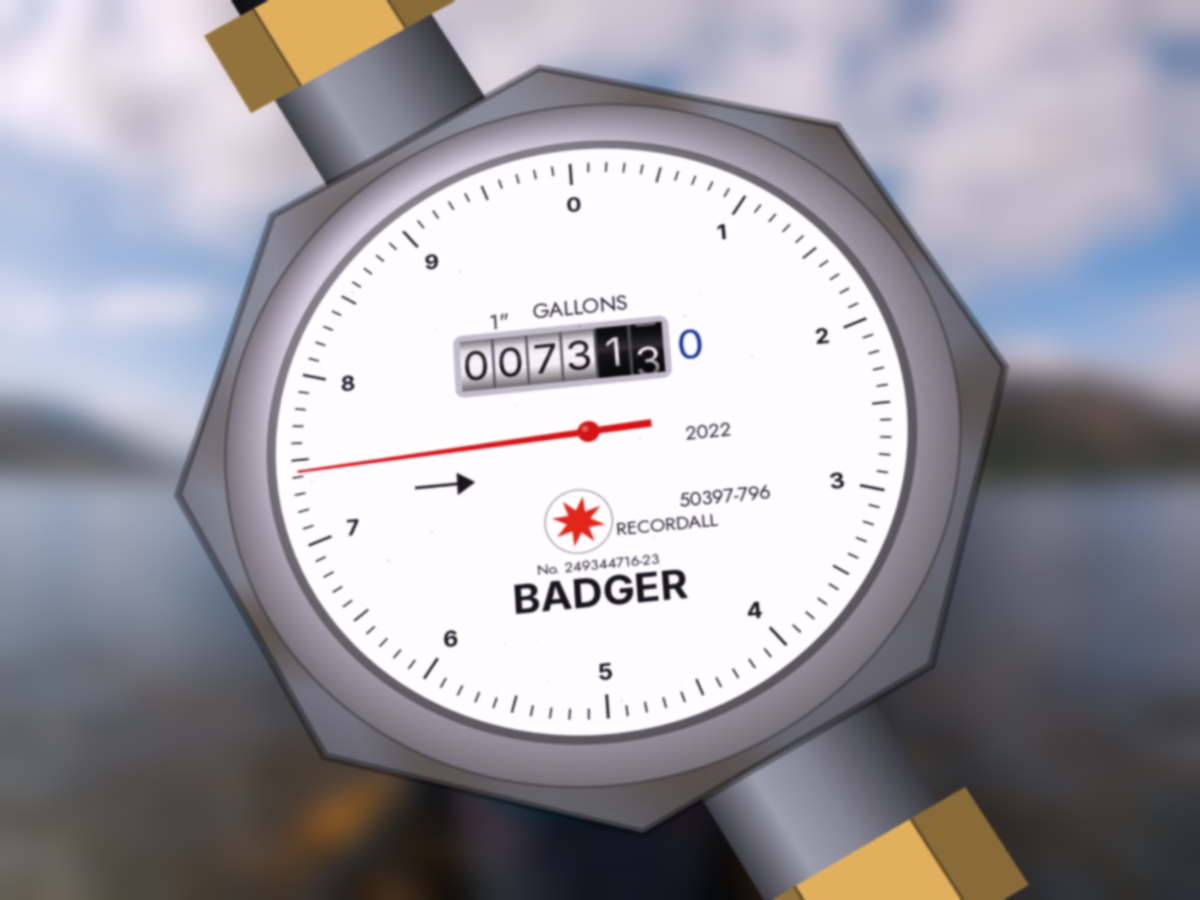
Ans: **73127.4** gal
